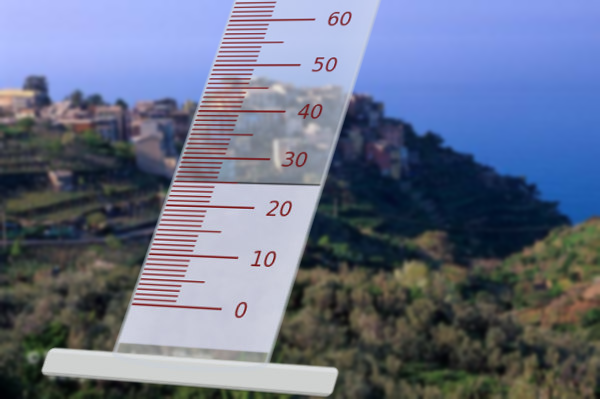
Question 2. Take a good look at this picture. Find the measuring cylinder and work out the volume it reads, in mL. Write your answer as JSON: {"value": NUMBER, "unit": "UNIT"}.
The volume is {"value": 25, "unit": "mL"}
